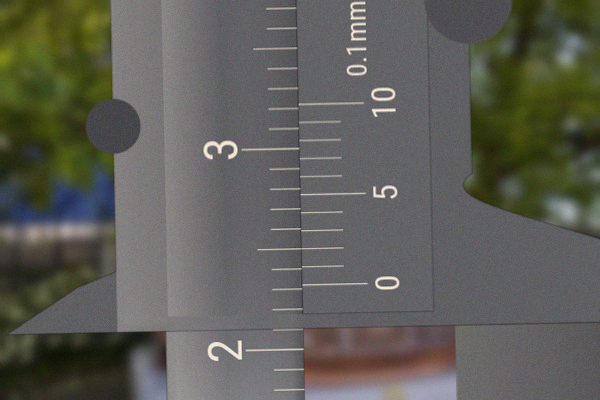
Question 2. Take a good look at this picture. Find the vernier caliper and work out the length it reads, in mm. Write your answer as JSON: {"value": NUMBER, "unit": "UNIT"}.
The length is {"value": 23.2, "unit": "mm"}
